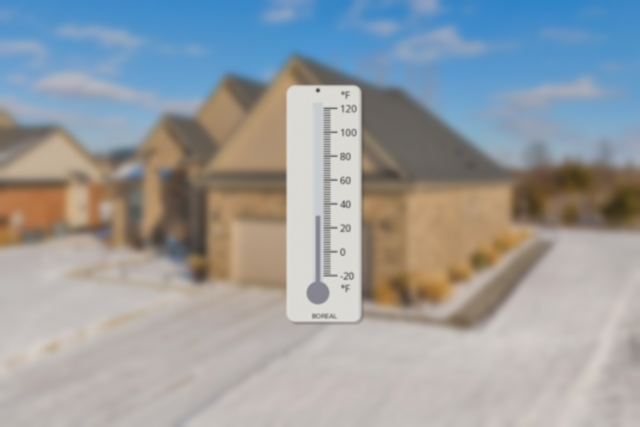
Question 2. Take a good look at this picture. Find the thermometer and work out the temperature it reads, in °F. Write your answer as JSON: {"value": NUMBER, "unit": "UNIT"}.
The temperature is {"value": 30, "unit": "°F"}
